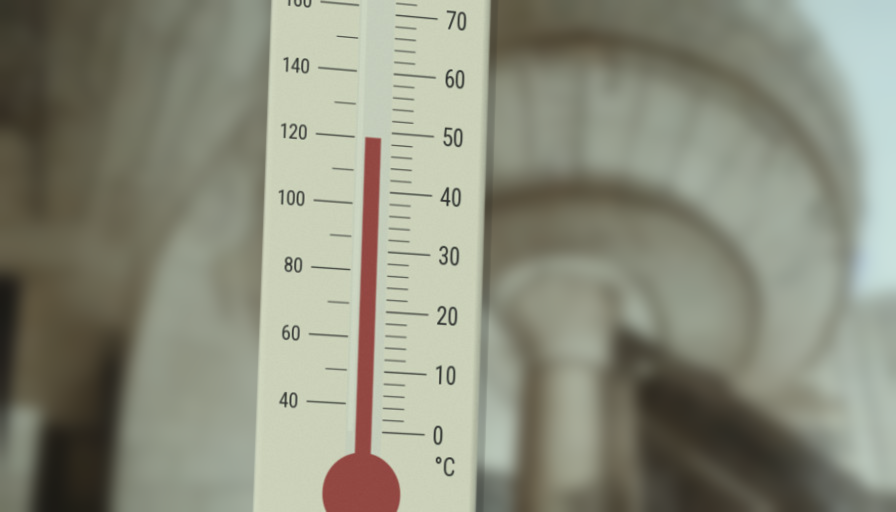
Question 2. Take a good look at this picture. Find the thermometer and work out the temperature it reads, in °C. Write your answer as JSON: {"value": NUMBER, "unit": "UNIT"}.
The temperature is {"value": 49, "unit": "°C"}
